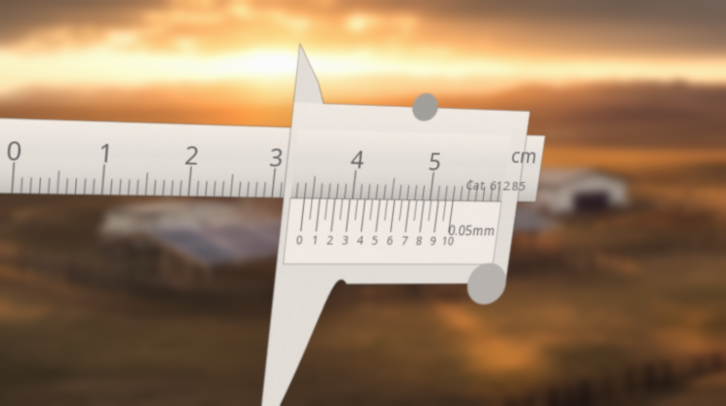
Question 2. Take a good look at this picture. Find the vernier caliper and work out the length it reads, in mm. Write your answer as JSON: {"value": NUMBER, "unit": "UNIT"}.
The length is {"value": 34.0, "unit": "mm"}
